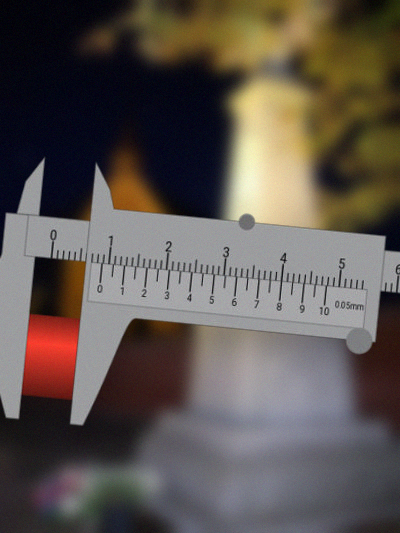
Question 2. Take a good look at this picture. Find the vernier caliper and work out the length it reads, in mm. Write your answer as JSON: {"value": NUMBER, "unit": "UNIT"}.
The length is {"value": 8.8, "unit": "mm"}
